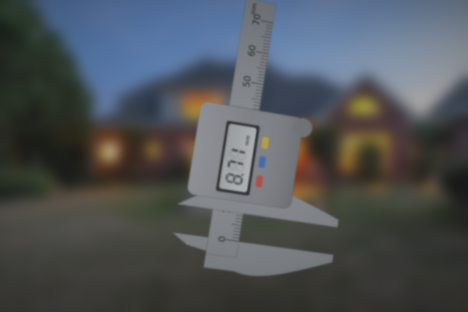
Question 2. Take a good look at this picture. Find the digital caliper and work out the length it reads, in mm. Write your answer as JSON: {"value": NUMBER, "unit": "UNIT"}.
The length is {"value": 8.71, "unit": "mm"}
